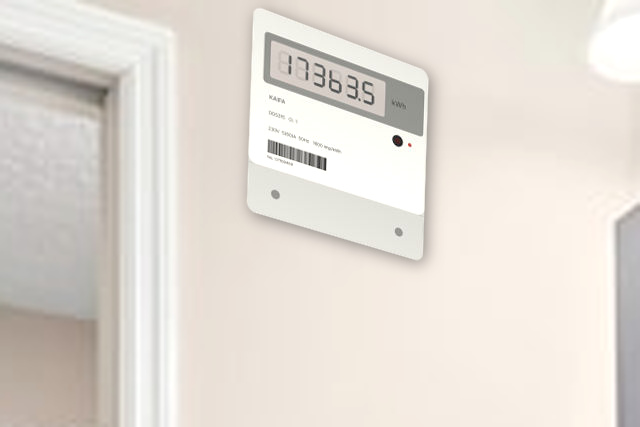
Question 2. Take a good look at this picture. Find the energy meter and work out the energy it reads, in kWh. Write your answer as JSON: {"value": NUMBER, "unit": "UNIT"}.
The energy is {"value": 17363.5, "unit": "kWh"}
